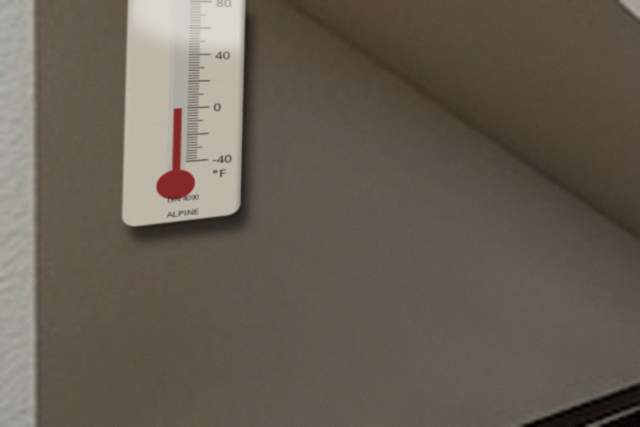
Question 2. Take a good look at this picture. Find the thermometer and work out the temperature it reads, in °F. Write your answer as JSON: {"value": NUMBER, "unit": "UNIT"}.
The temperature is {"value": 0, "unit": "°F"}
